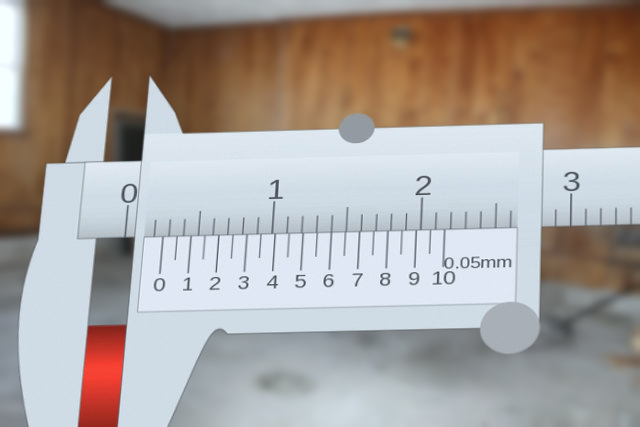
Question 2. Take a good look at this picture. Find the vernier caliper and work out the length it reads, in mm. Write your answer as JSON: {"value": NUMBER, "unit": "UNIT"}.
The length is {"value": 2.6, "unit": "mm"}
